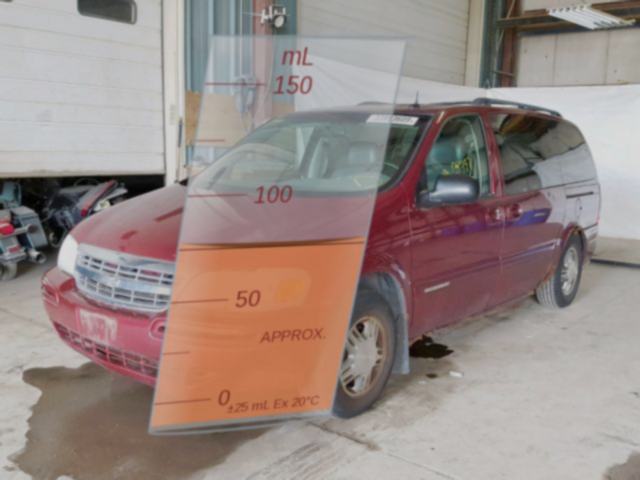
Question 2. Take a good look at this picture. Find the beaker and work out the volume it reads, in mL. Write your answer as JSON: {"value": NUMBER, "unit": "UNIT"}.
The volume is {"value": 75, "unit": "mL"}
